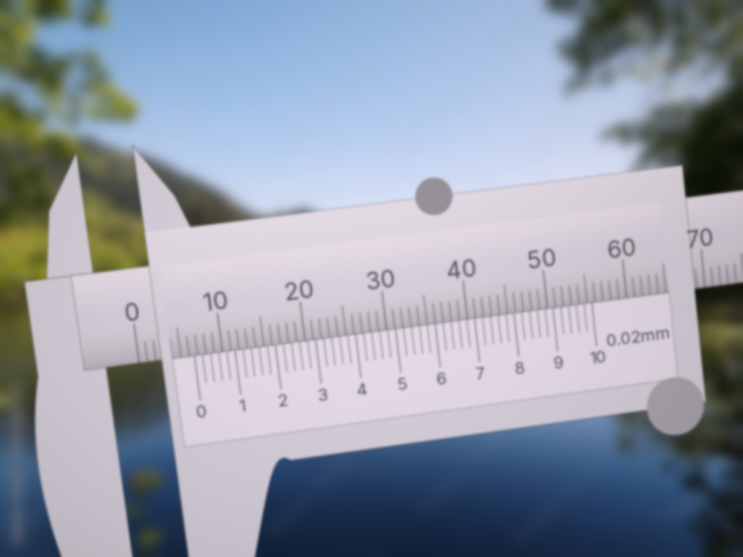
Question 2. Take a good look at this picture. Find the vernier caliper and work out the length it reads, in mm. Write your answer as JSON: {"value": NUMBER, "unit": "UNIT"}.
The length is {"value": 6.6, "unit": "mm"}
